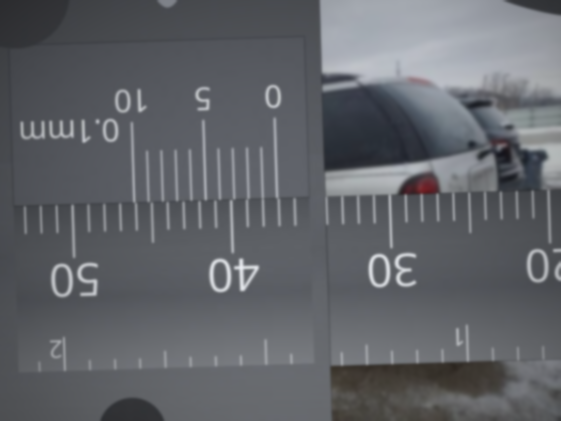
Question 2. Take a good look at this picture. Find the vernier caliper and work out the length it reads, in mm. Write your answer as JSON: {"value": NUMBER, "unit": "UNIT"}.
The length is {"value": 37.1, "unit": "mm"}
